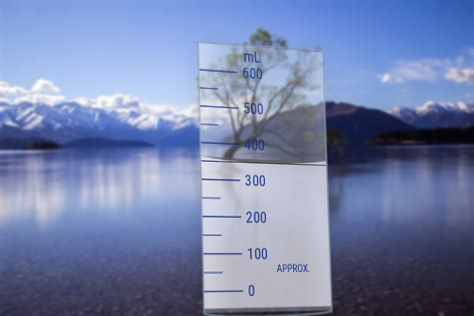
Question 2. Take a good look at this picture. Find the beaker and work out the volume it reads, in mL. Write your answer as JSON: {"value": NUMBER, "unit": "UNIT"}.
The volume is {"value": 350, "unit": "mL"}
